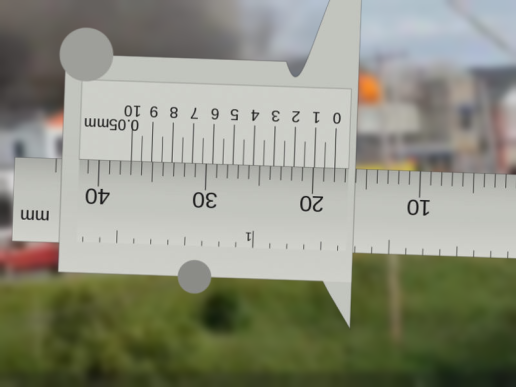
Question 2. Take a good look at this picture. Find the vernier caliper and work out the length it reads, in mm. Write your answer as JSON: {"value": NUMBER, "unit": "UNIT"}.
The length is {"value": 18.0, "unit": "mm"}
